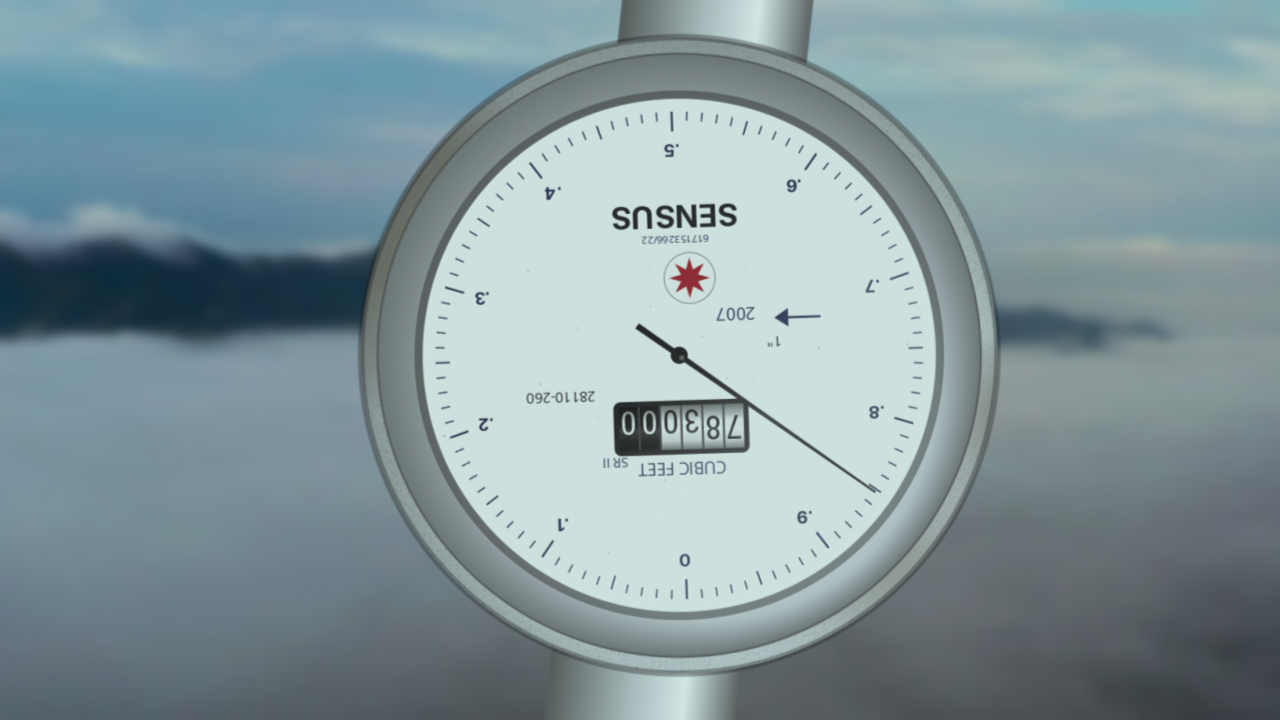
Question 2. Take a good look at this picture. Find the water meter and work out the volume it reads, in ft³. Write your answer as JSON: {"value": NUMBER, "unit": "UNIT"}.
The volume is {"value": 782999.85, "unit": "ft³"}
